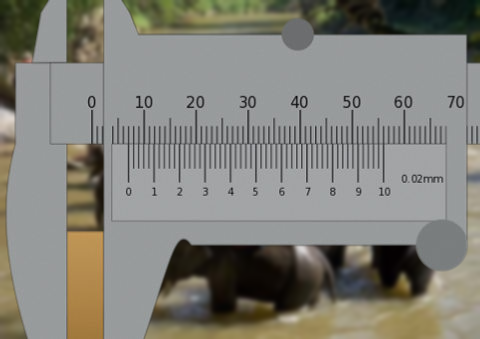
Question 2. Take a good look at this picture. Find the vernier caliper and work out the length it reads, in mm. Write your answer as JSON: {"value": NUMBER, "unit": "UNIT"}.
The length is {"value": 7.0, "unit": "mm"}
